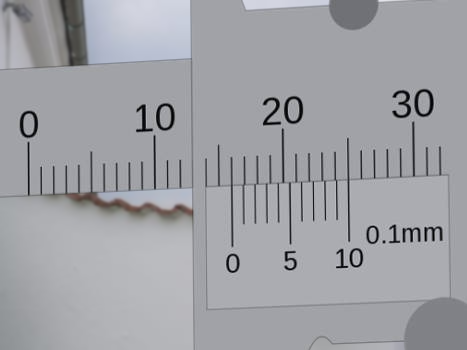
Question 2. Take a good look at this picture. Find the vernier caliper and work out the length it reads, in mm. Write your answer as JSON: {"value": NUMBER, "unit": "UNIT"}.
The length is {"value": 16.0, "unit": "mm"}
